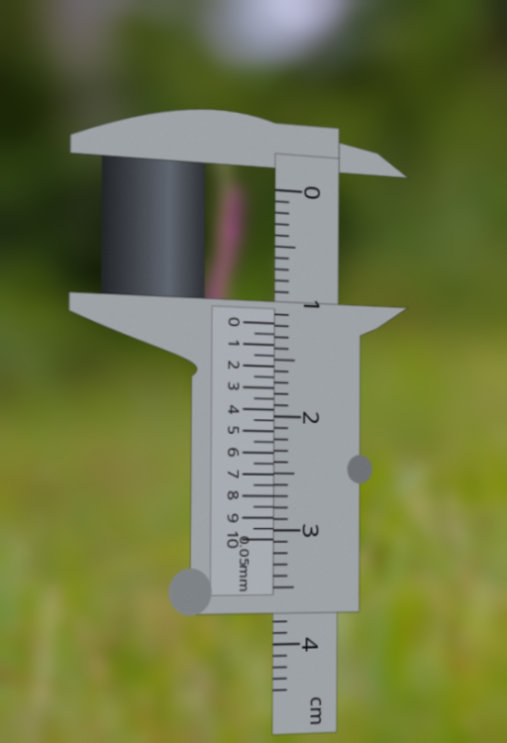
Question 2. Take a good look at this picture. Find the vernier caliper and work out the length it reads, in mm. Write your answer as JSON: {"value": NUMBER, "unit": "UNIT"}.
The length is {"value": 11.8, "unit": "mm"}
